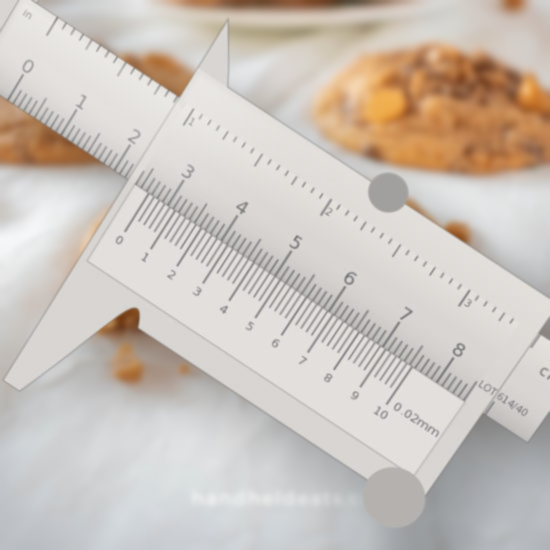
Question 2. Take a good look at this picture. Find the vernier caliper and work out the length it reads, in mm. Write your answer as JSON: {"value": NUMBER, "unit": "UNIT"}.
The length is {"value": 26.5, "unit": "mm"}
